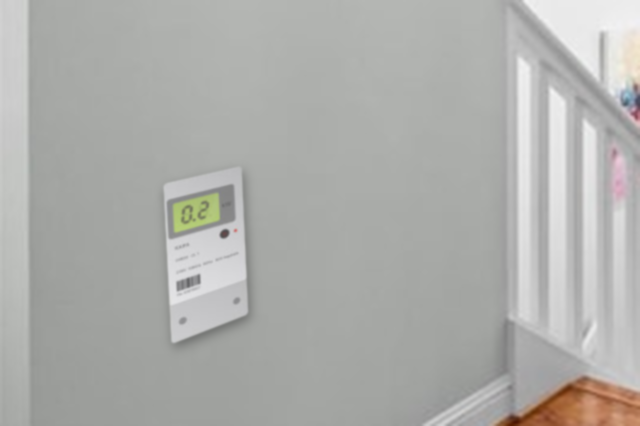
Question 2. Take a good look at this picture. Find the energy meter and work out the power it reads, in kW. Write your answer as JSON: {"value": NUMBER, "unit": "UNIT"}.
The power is {"value": 0.2, "unit": "kW"}
